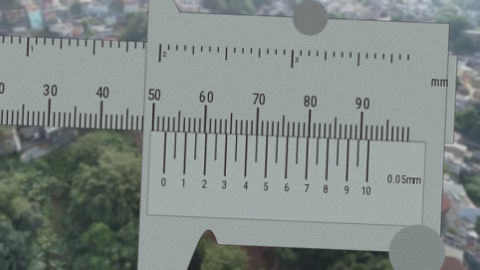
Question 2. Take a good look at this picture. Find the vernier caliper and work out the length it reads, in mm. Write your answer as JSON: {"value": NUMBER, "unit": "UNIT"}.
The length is {"value": 52.5, "unit": "mm"}
